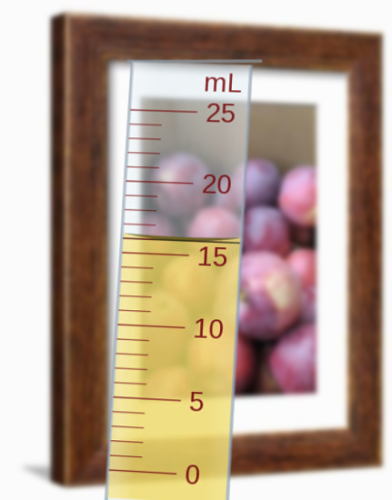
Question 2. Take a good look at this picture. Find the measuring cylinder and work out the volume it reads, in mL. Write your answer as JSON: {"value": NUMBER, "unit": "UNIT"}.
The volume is {"value": 16, "unit": "mL"}
